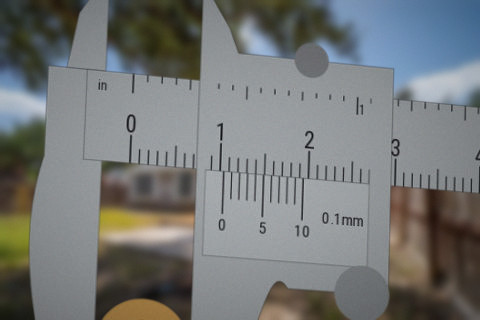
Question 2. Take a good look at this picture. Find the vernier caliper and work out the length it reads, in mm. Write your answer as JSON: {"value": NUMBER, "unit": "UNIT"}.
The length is {"value": 10.4, "unit": "mm"}
